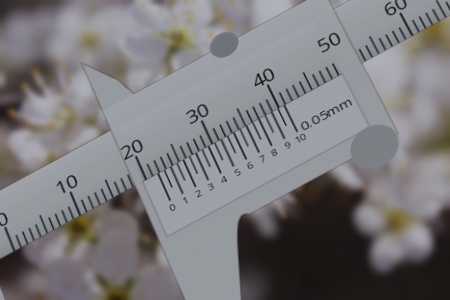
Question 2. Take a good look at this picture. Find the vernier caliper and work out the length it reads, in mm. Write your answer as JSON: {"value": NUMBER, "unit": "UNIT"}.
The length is {"value": 21.8, "unit": "mm"}
